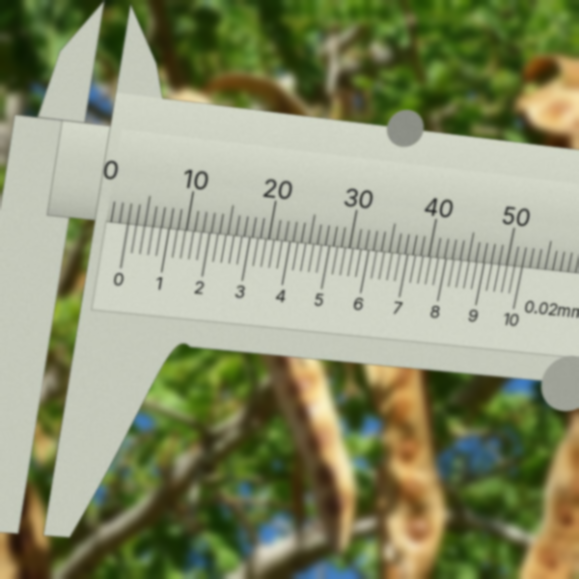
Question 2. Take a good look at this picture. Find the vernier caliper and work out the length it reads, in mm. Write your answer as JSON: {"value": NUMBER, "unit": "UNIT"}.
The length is {"value": 3.0, "unit": "mm"}
